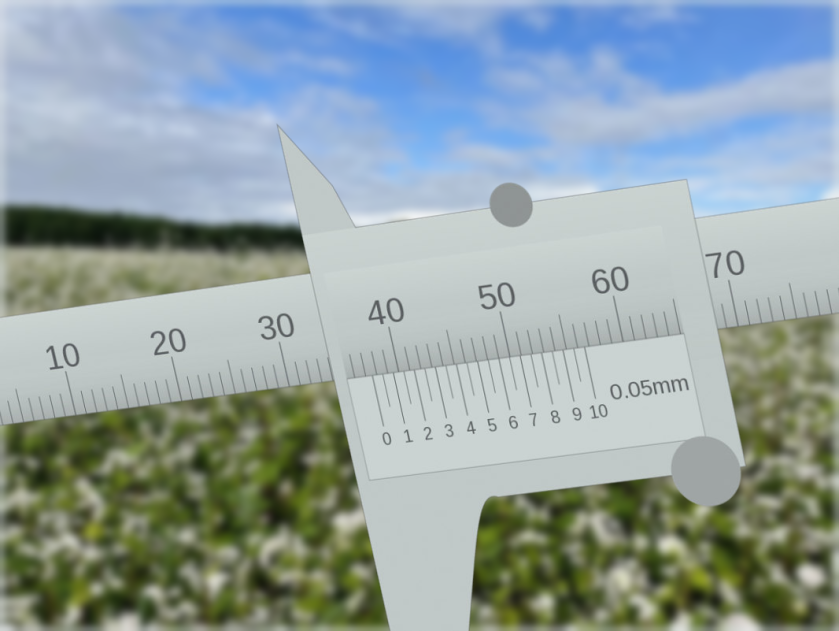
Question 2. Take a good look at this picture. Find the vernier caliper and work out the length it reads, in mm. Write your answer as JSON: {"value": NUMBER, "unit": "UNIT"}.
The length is {"value": 37.6, "unit": "mm"}
